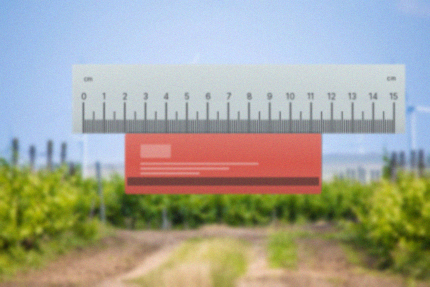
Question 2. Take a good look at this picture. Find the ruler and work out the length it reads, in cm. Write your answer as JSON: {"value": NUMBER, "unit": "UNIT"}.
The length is {"value": 9.5, "unit": "cm"}
